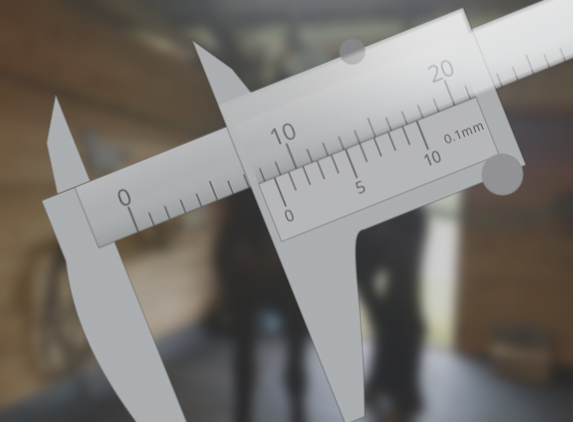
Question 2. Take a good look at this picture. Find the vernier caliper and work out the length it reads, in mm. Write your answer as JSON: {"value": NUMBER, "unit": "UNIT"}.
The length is {"value": 8.6, "unit": "mm"}
